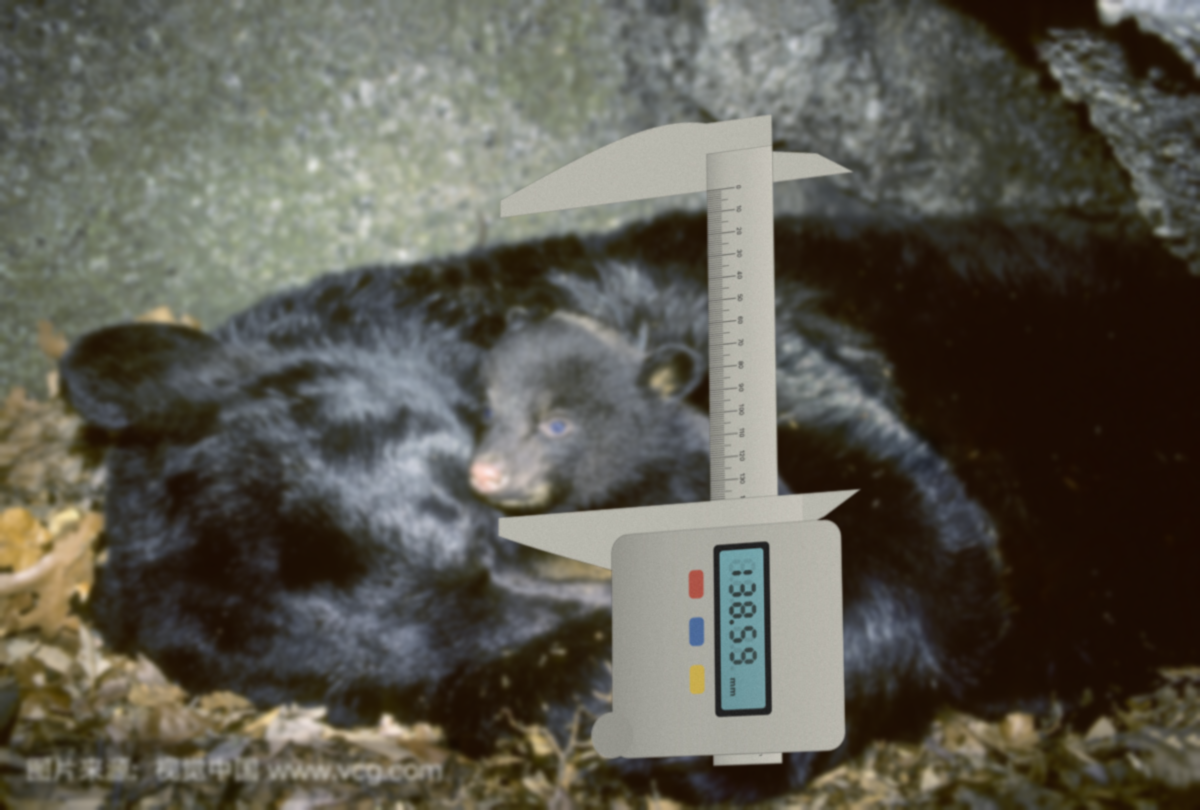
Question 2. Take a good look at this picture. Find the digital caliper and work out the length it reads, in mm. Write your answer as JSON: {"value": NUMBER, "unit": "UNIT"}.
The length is {"value": 138.59, "unit": "mm"}
